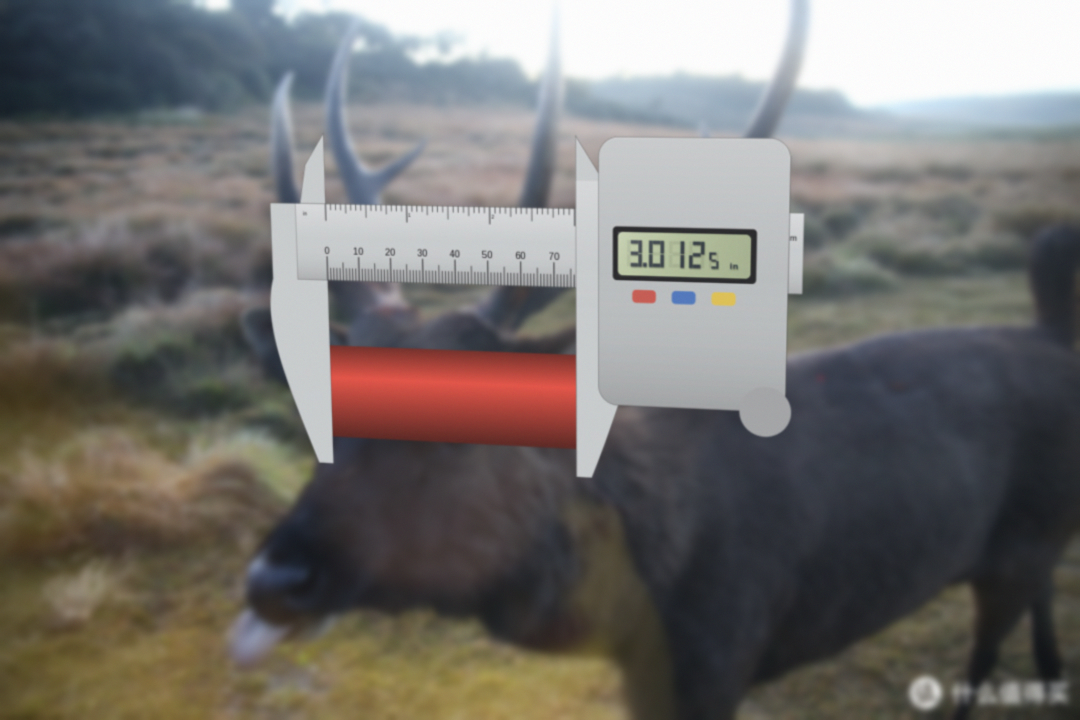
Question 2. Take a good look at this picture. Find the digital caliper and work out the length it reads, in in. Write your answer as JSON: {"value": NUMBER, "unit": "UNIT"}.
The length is {"value": 3.0125, "unit": "in"}
